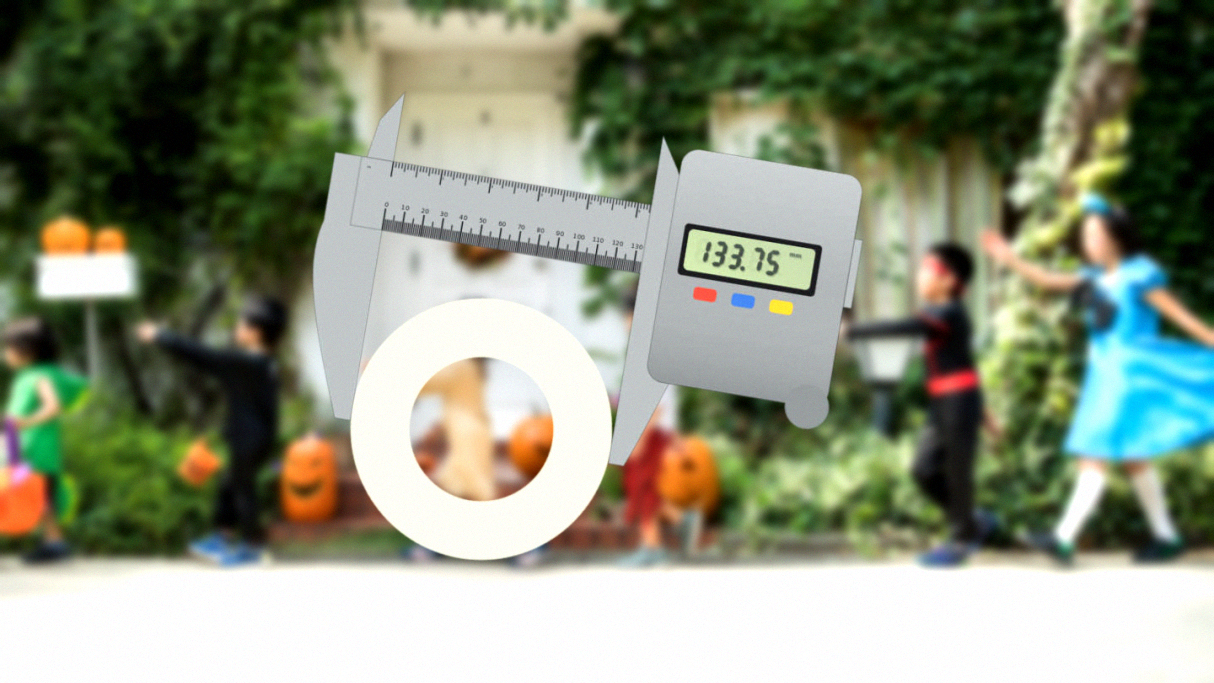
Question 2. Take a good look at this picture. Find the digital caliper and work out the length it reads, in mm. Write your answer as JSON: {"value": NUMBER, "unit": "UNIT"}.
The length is {"value": 133.75, "unit": "mm"}
